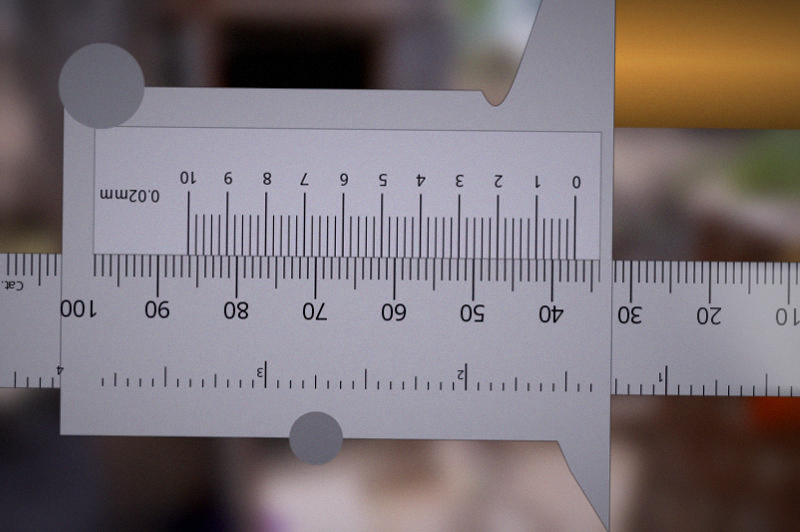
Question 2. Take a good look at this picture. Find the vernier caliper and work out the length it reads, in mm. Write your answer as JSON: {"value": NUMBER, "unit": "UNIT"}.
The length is {"value": 37.2, "unit": "mm"}
